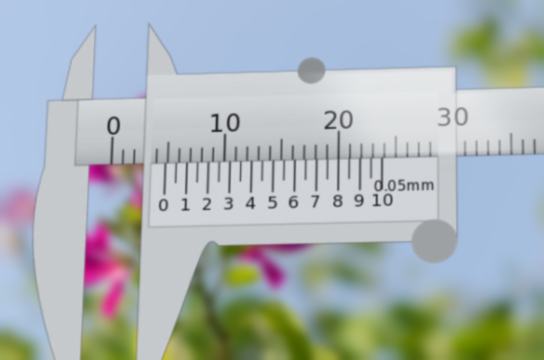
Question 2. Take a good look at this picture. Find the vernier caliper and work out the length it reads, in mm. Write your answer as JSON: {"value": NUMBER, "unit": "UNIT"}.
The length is {"value": 4.8, "unit": "mm"}
